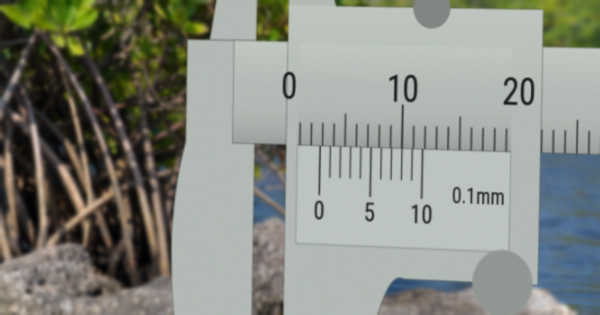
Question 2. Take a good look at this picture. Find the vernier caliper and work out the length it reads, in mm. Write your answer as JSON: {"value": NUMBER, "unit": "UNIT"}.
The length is {"value": 2.8, "unit": "mm"}
